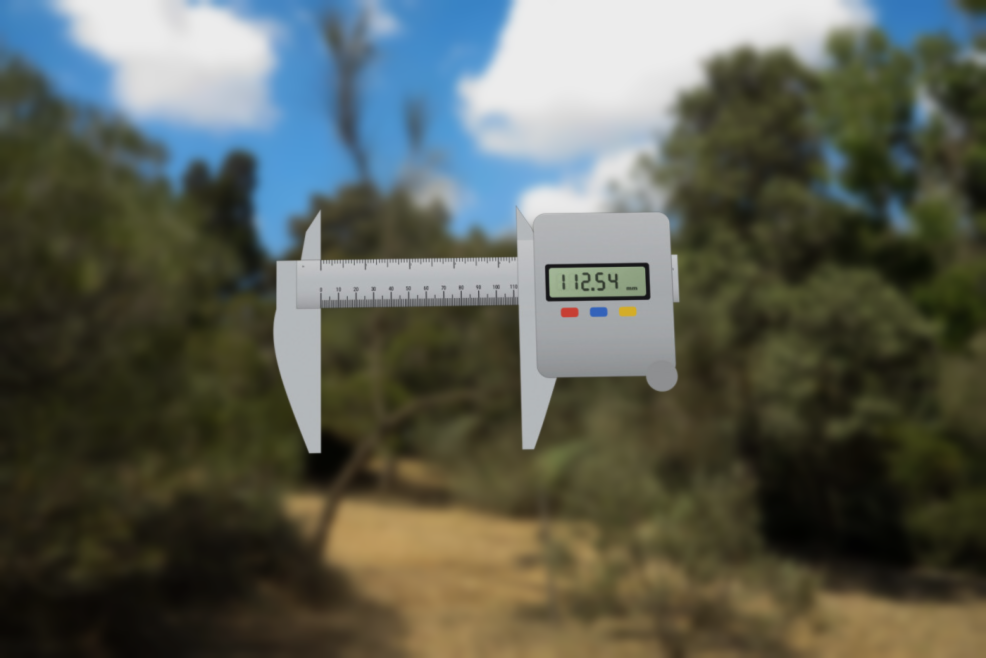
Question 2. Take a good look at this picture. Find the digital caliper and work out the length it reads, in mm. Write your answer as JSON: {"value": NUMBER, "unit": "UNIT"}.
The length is {"value": 112.54, "unit": "mm"}
